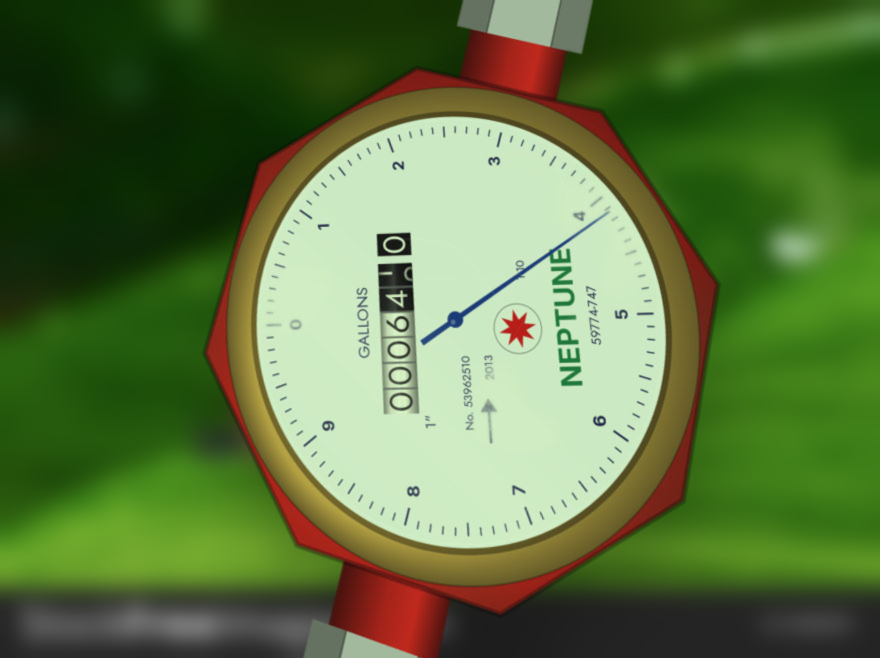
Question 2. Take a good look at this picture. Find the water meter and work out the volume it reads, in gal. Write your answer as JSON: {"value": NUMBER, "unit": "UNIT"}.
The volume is {"value": 6414.1, "unit": "gal"}
